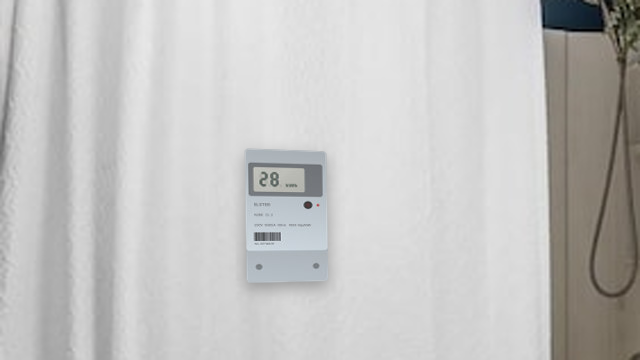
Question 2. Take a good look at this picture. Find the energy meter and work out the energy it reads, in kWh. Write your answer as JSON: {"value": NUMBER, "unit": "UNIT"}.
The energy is {"value": 28, "unit": "kWh"}
